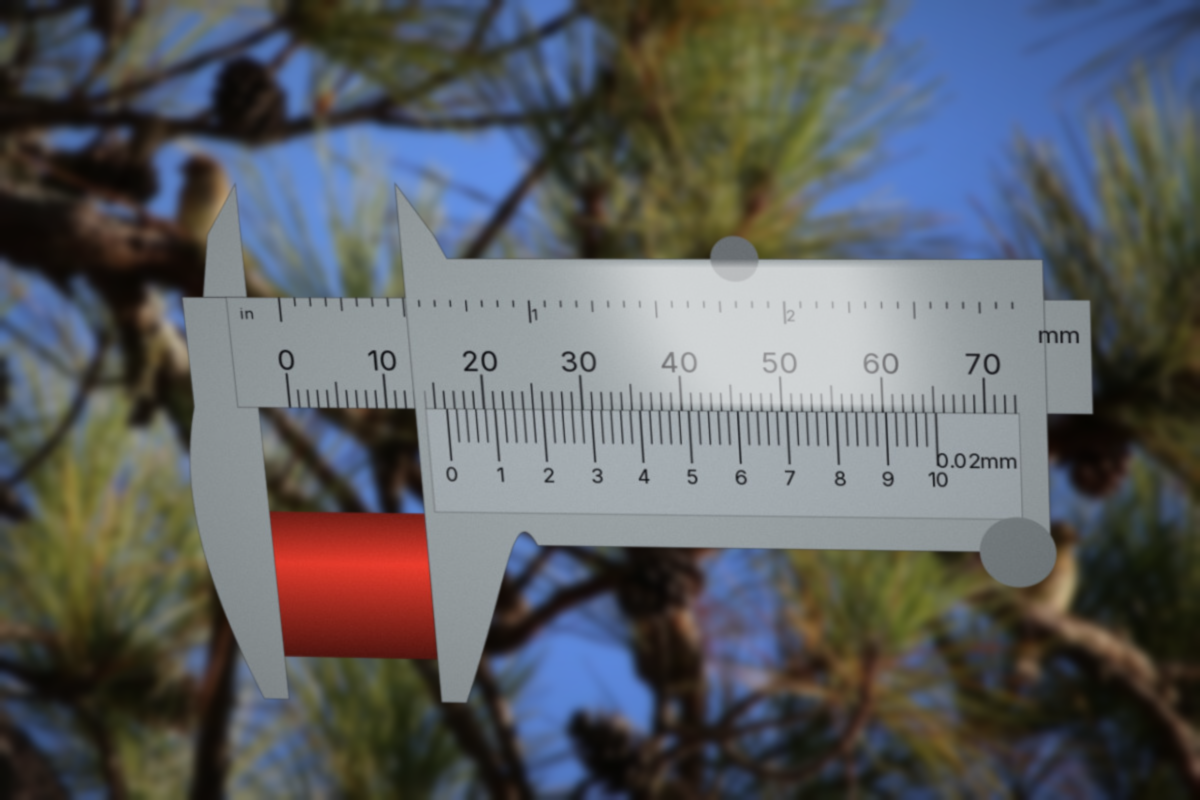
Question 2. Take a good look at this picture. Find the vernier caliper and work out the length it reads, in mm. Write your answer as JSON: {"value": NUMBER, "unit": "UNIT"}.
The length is {"value": 16.2, "unit": "mm"}
